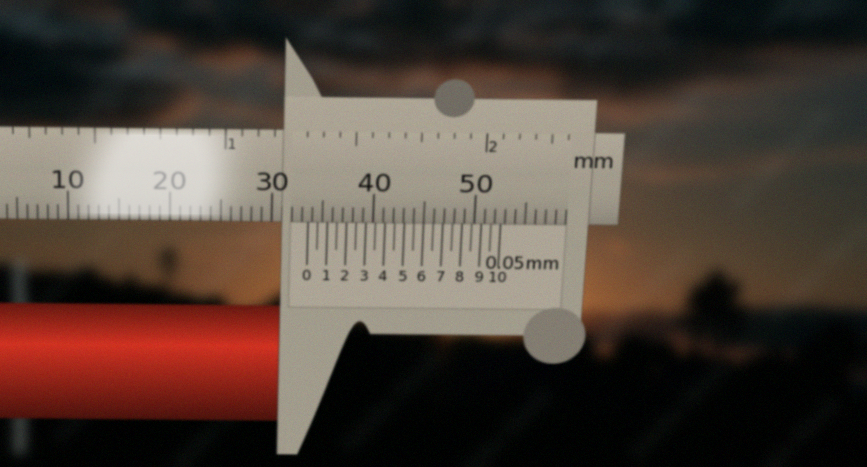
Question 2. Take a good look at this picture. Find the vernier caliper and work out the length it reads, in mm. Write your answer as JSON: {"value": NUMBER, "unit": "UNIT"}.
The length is {"value": 33.6, "unit": "mm"}
